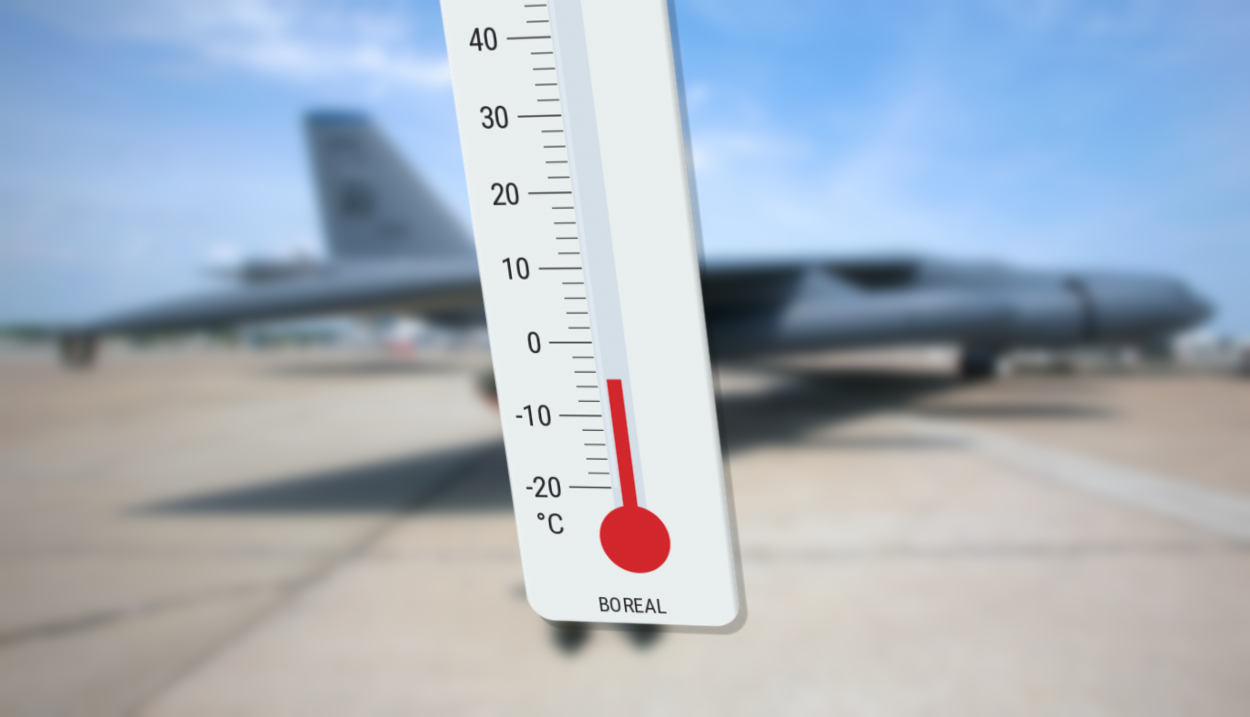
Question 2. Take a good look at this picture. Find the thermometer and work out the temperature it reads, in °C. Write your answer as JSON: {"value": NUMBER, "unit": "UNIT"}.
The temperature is {"value": -5, "unit": "°C"}
